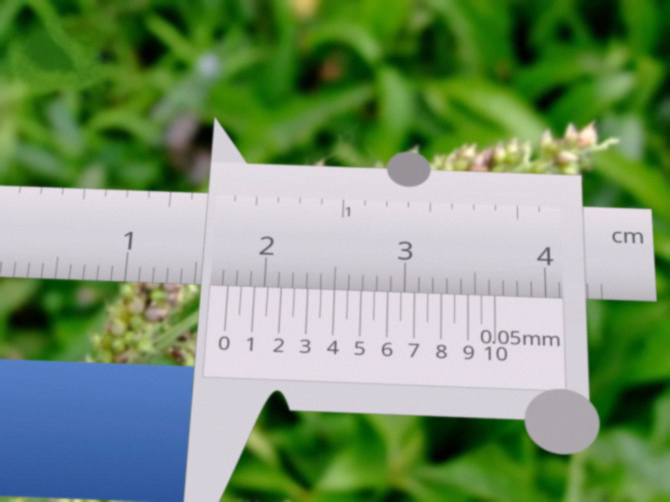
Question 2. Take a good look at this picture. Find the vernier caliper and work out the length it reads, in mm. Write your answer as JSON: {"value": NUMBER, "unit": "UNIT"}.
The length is {"value": 17.4, "unit": "mm"}
